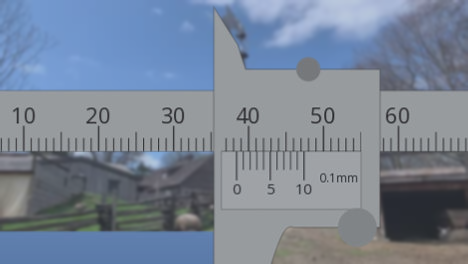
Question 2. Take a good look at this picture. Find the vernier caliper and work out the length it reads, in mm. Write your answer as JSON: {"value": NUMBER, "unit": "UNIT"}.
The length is {"value": 38.4, "unit": "mm"}
